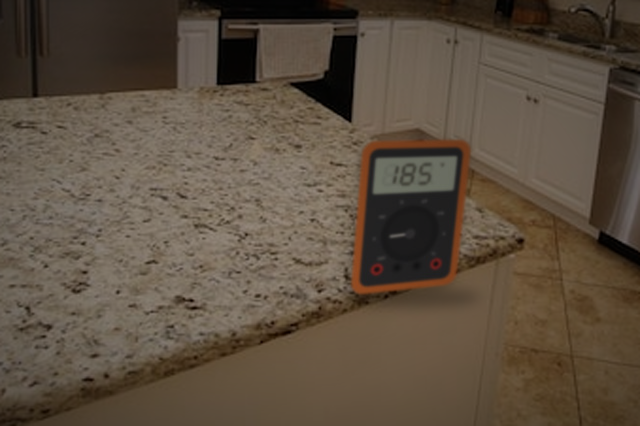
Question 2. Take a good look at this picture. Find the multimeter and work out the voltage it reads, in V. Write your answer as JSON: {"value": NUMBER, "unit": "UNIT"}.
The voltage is {"value": 185, "unit": "V"}
